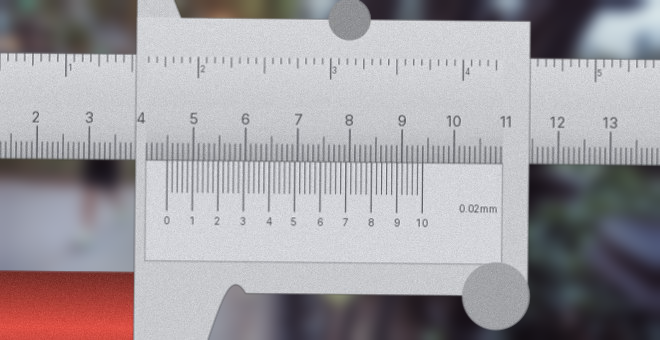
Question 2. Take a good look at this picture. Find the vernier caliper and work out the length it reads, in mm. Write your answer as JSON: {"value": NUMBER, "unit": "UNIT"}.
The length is {"value": 45.0, "unit": "mm"}
